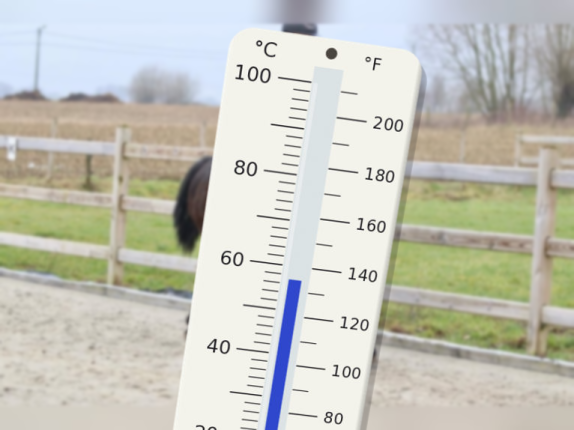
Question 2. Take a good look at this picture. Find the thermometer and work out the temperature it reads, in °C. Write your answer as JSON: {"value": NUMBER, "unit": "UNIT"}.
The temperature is {"value": 57, "unit": "°C"}
